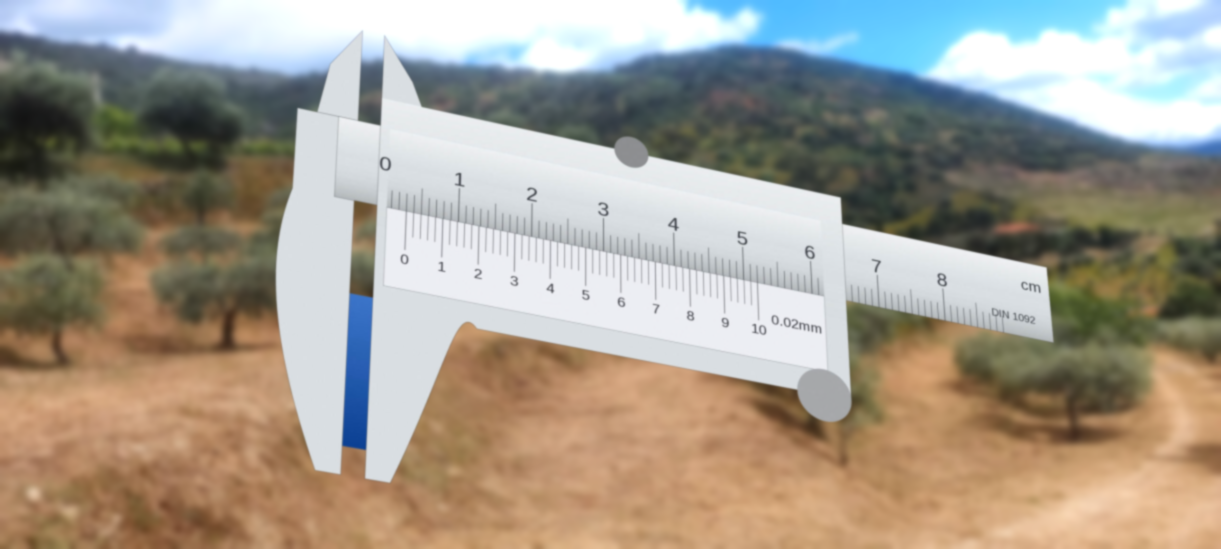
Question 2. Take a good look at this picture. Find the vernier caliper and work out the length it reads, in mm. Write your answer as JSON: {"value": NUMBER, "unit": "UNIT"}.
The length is {"value": 3.0, "unit": "mm"}
